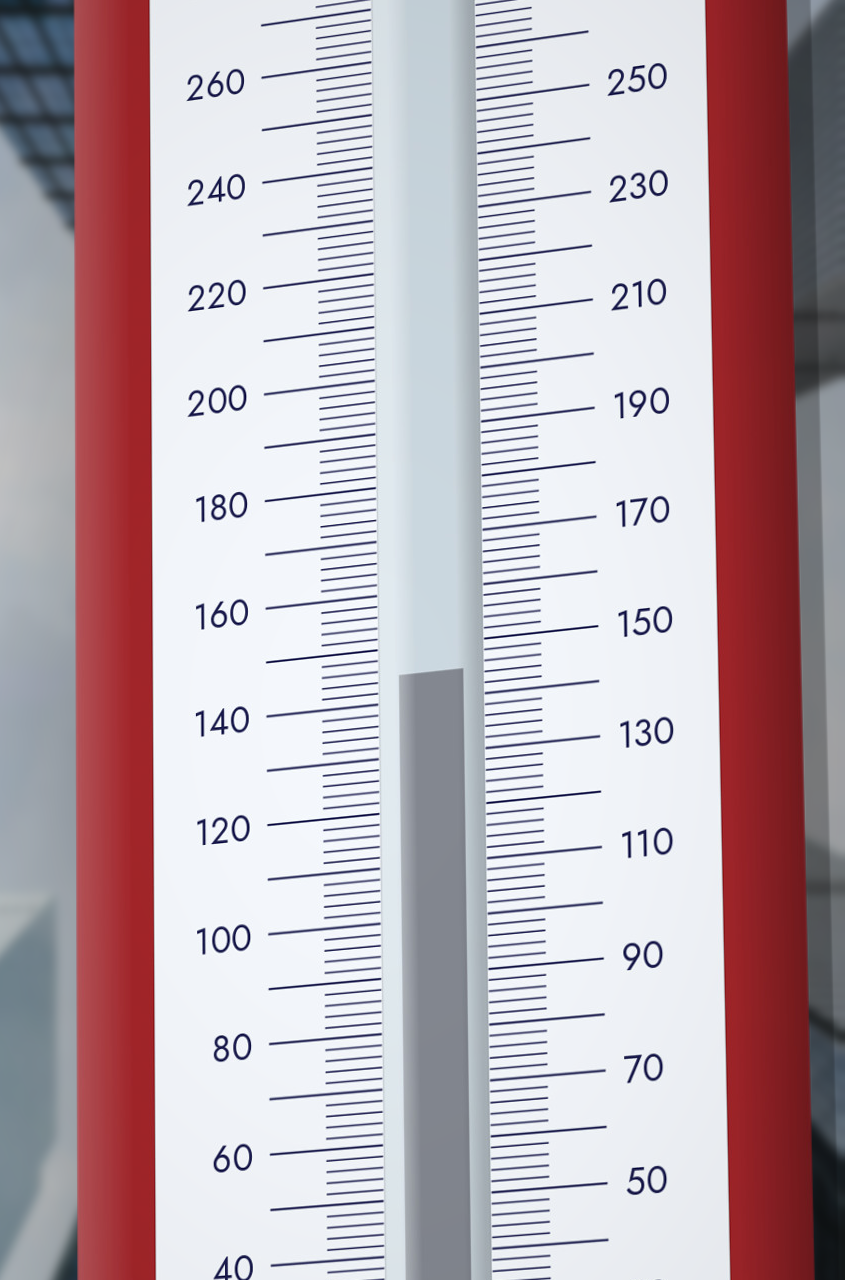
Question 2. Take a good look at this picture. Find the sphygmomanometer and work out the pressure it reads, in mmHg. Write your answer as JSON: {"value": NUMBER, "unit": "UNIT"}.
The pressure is {"value": 145, "unit": "mmHg"}
